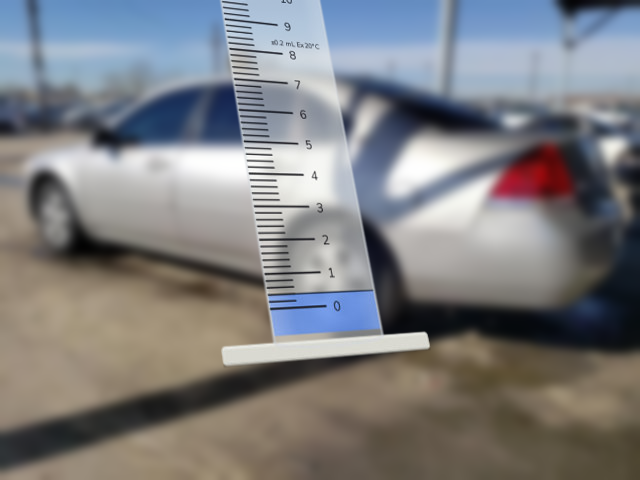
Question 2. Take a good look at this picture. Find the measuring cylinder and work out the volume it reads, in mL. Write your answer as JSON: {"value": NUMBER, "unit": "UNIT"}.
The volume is {"value": 0.4, "unit": "mL"}
